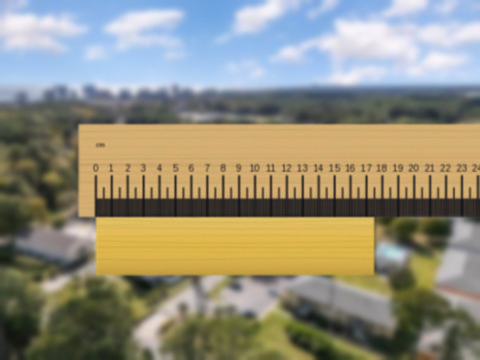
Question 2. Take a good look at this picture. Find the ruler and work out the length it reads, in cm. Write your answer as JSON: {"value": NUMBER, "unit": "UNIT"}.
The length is {"value": 17.5, "unit": "cm"}
